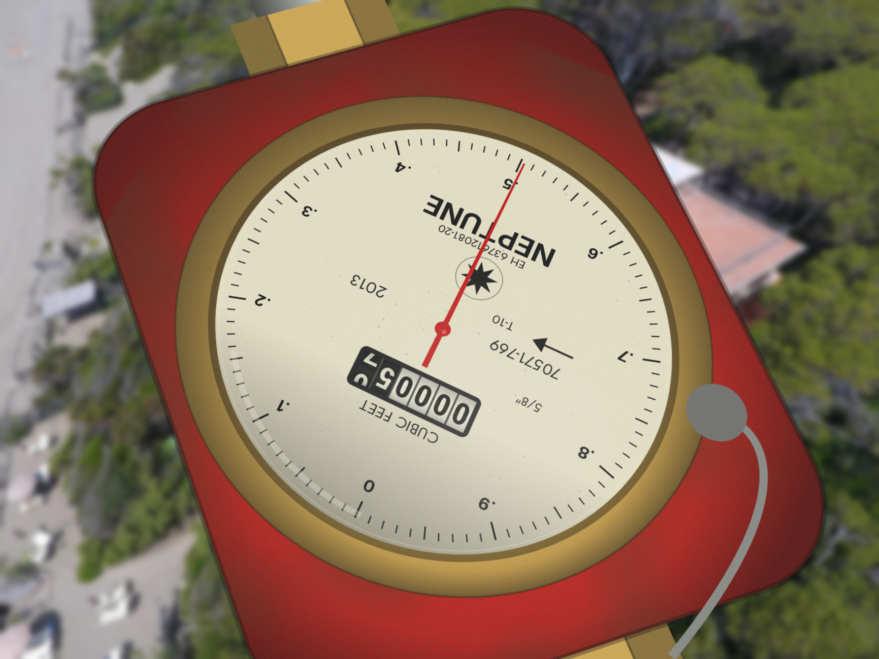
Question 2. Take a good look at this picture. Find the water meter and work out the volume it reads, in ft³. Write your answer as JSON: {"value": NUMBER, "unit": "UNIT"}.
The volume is {"value": 56.50, "unit": "ft³"}
